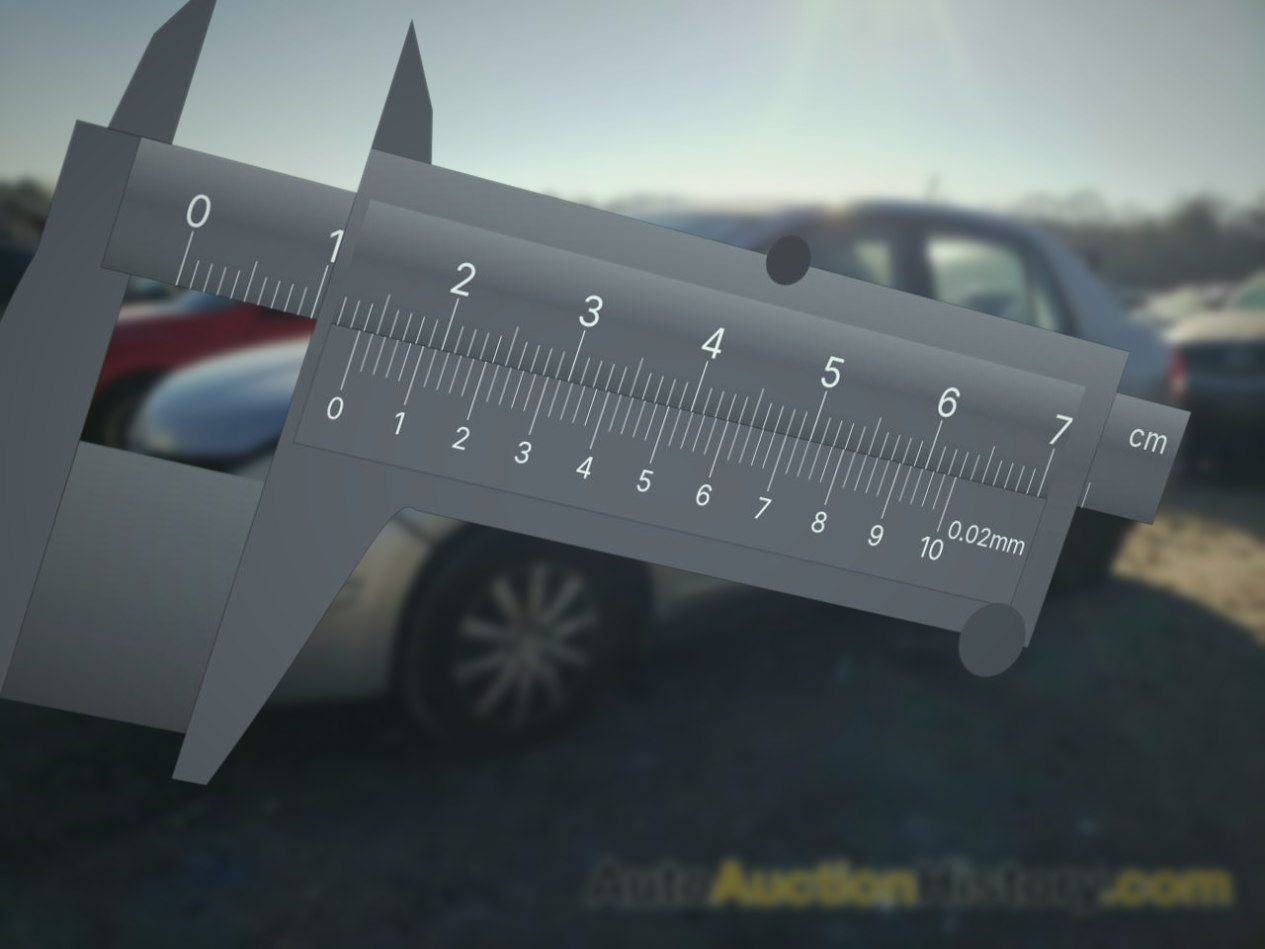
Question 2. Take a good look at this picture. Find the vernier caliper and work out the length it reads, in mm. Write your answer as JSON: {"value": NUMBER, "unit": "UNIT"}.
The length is {"value": 13.7, "unit": "mm"}
